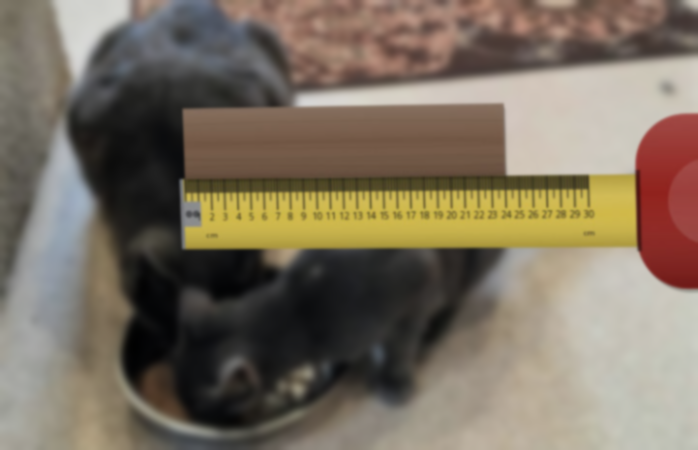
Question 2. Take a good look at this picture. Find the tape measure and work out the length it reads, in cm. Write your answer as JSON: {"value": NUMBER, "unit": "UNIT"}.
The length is {"value": 24, "unit": "cm"}
